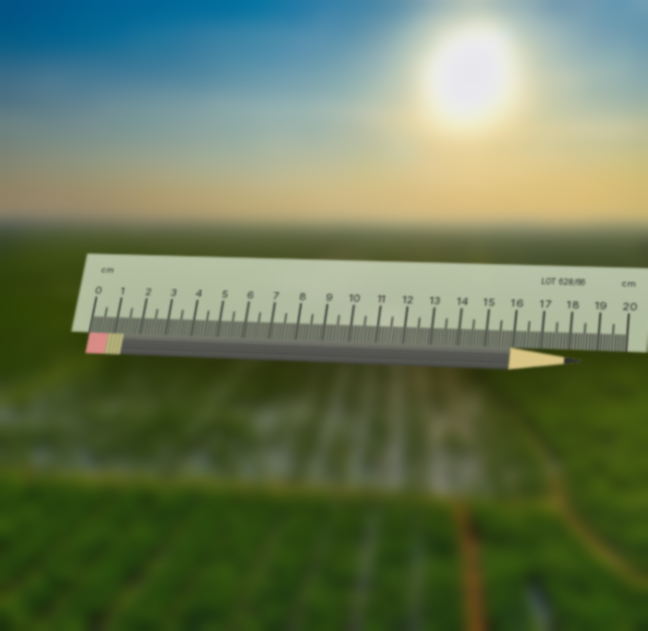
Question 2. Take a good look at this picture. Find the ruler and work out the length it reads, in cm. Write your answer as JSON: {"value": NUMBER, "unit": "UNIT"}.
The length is {"value": 18.5, "unit": "cm"}
